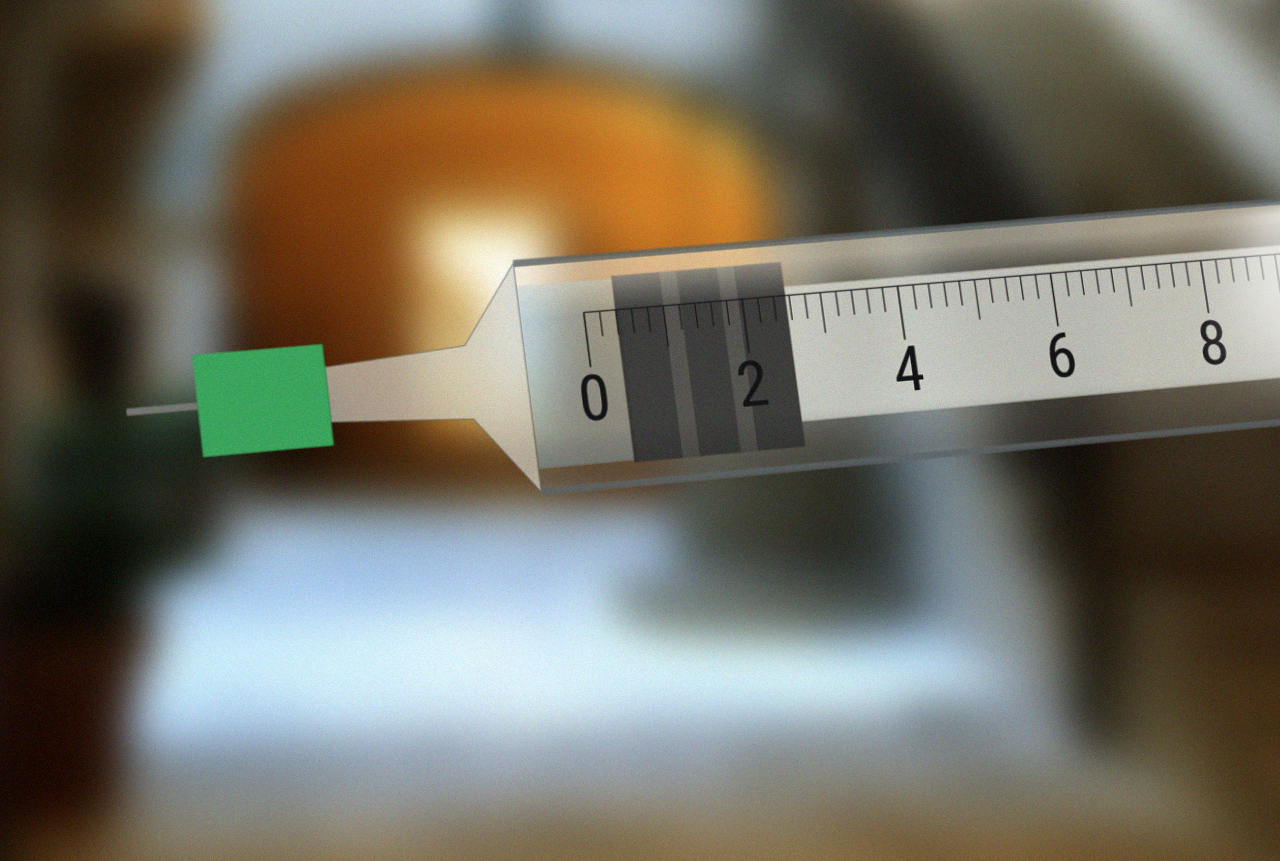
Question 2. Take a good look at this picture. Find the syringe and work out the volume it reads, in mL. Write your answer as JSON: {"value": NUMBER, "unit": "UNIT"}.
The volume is {"value": 0.4, "unit": "mL"}
